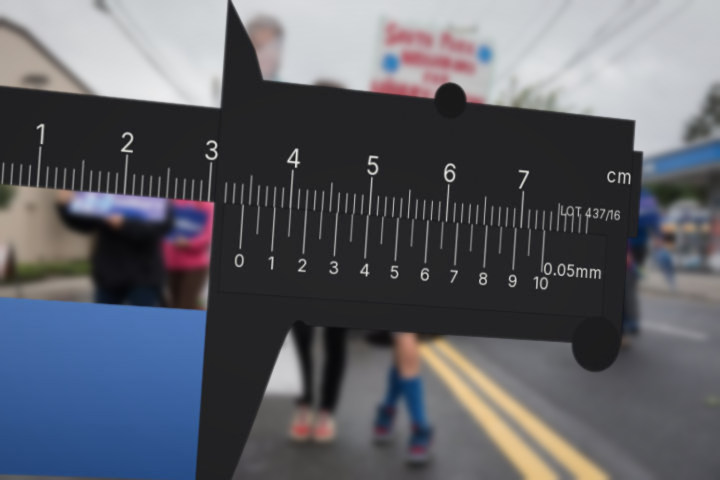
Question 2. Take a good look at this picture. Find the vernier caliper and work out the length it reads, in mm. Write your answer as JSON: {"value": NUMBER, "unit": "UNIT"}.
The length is {"value": 34.2, "unit": "mm"}
